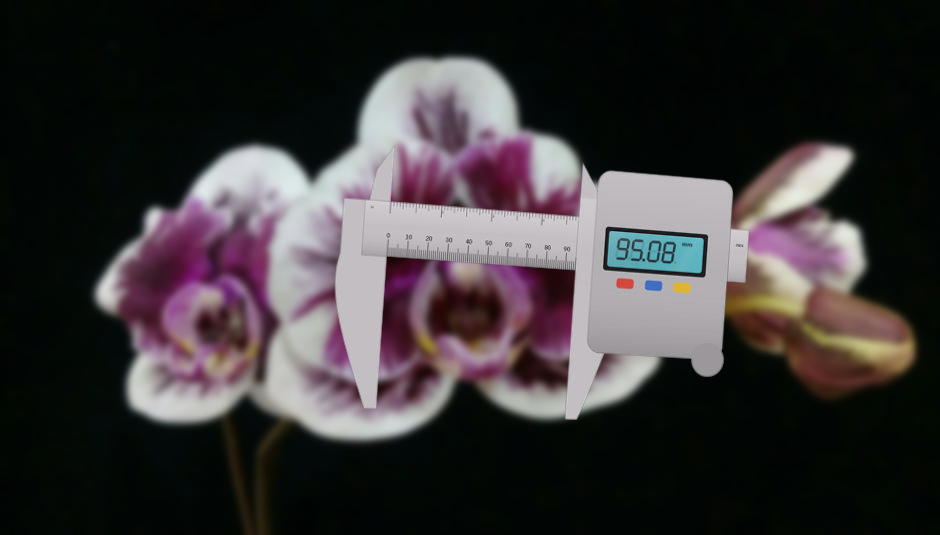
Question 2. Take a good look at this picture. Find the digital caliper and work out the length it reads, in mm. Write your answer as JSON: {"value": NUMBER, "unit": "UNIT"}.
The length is {"value": 95.08, "unit": "mm"}
